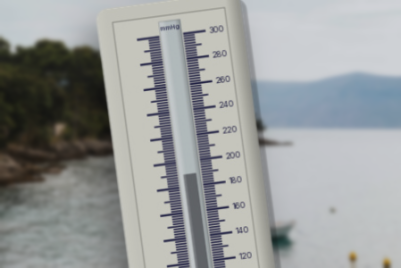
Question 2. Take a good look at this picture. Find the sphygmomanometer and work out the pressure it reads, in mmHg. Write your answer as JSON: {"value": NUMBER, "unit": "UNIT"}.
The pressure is {"value": 190, "unit": "mmHg"}
